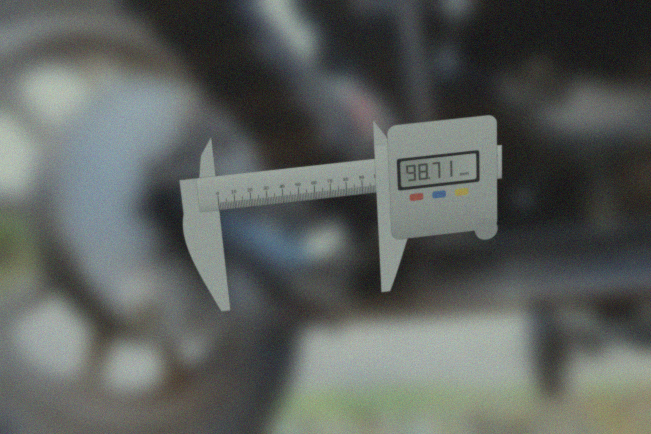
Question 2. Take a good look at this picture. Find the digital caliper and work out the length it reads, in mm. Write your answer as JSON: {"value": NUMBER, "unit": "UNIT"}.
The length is {"value": 98.71, "unit": "mm"}
